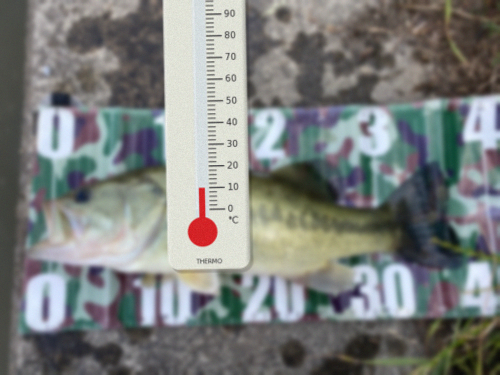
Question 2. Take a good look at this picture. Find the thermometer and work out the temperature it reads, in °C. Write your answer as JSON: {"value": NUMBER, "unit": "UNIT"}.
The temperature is {"value": 10, "unit": "°C"}
